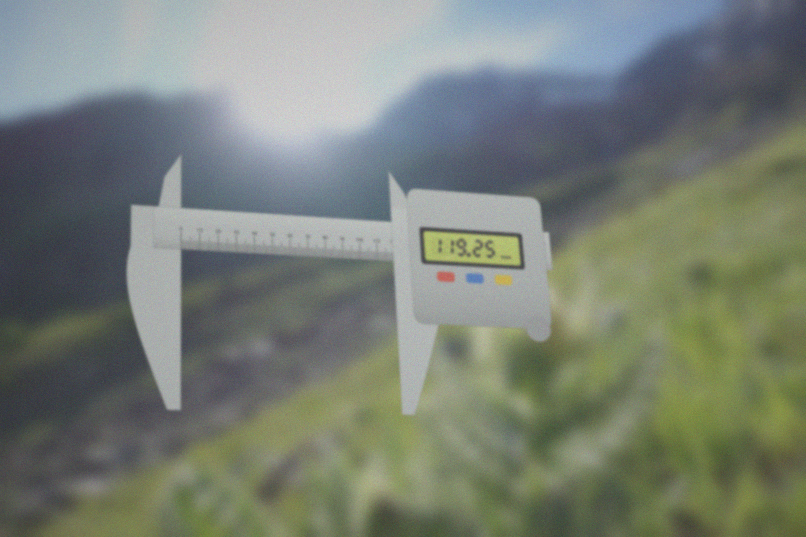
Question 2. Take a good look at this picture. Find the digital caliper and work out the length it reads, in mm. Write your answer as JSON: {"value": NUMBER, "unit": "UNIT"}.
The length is {"value": 119.25, "unit": "mm"}
